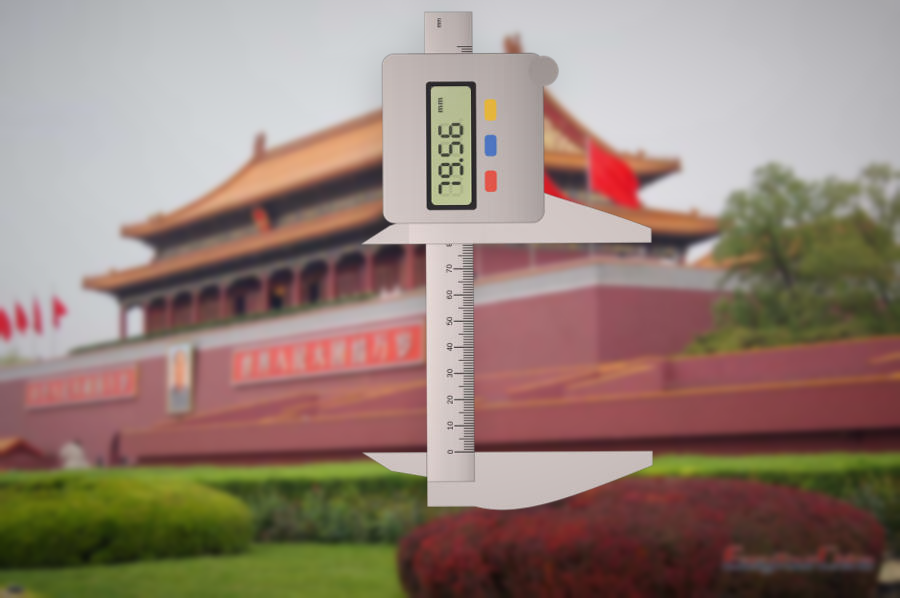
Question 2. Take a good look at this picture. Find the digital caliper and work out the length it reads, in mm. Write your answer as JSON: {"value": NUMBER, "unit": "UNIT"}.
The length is {"value": 79.56, "unit": "mm"}
